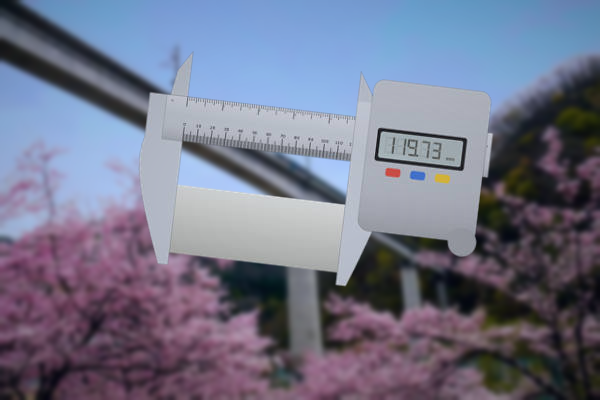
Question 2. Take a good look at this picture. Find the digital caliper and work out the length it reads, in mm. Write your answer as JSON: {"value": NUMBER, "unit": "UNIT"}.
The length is {"value": 119.73, "unit": "mm"}
